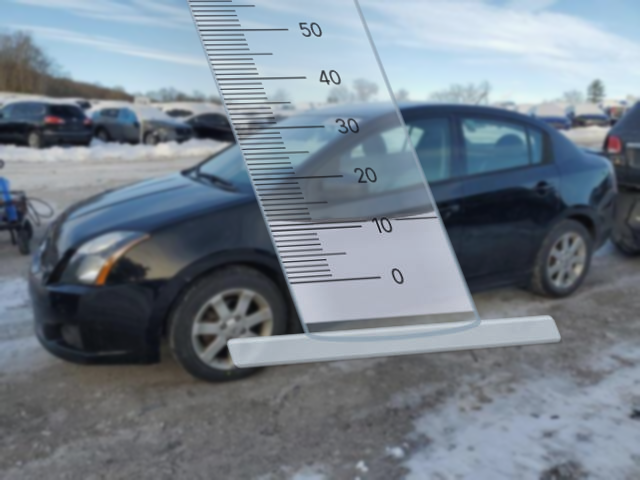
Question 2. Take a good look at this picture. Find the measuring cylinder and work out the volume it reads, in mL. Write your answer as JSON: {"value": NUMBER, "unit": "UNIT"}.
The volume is {"value": 11, "unit": "mL"}
